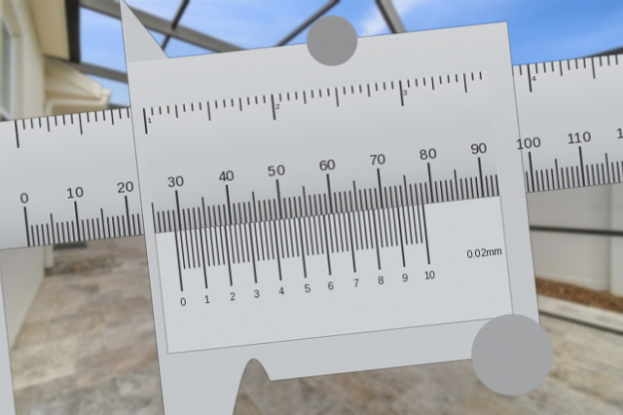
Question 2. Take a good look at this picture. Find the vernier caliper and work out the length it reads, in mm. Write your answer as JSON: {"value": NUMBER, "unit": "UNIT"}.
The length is {"value": 29.0, "unit": "mm"}
